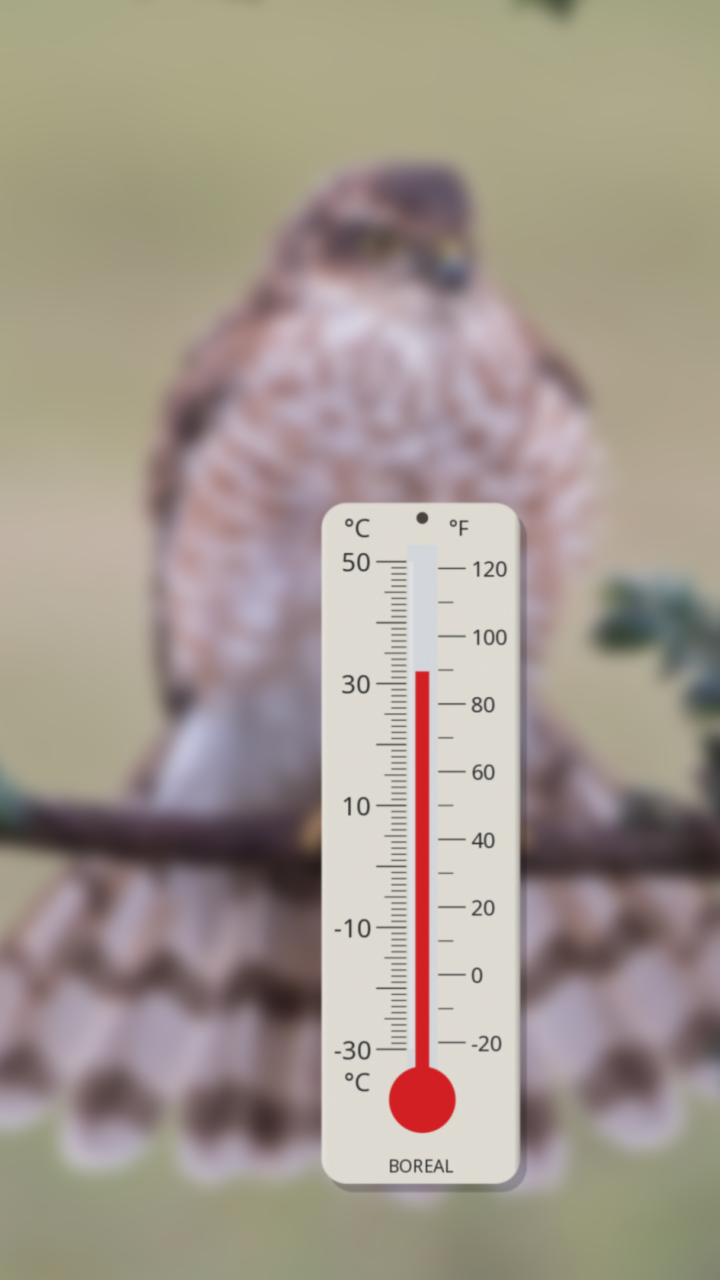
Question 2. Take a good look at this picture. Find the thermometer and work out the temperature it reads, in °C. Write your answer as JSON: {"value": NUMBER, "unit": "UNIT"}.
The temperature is {"value": 32, "unit": "°C"}
